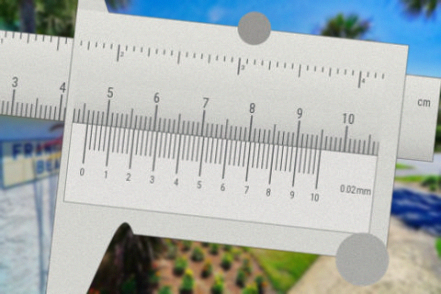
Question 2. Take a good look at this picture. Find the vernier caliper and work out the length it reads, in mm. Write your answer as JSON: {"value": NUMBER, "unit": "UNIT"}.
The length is {"value": 46.0, "unit": "mm"}
